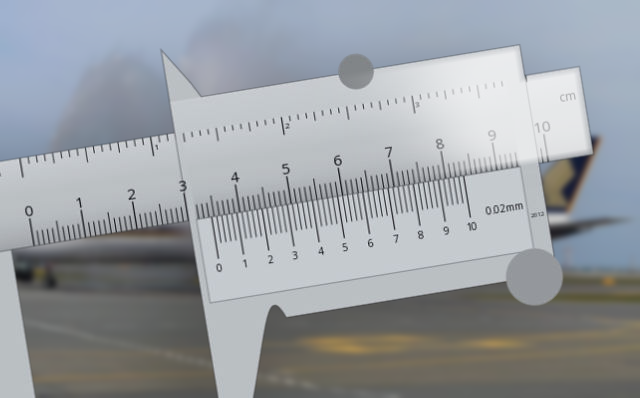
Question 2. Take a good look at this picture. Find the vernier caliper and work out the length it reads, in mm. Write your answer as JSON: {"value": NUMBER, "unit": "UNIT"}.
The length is {"value": 34.5, "unit": "mm"}
